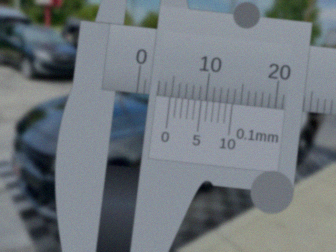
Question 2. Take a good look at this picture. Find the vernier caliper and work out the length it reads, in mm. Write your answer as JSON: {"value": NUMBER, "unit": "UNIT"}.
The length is {"value": 4.8, "unit": "mm"}
